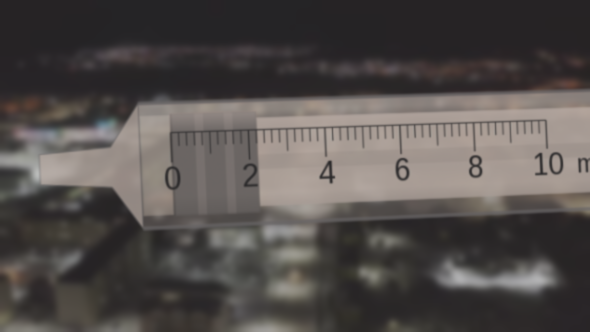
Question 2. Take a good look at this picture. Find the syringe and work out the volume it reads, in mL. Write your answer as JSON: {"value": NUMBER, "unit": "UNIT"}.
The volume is {"value": 0, "unit": "mL"}
